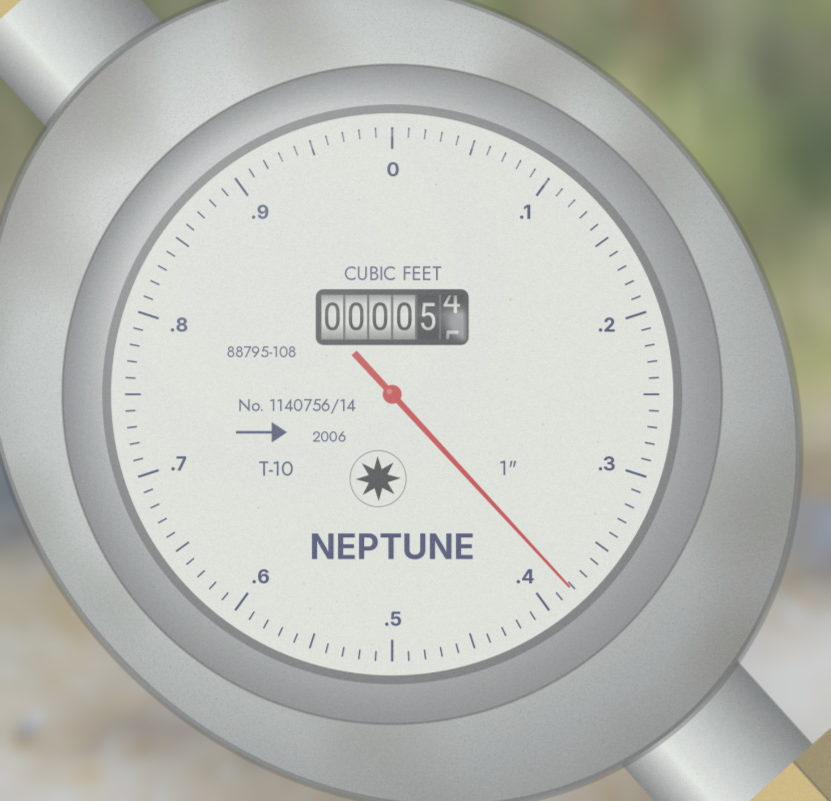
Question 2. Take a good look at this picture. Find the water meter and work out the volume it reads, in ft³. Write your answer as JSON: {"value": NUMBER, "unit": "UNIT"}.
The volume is {"value": 54.38, "unit": "ft³"}
